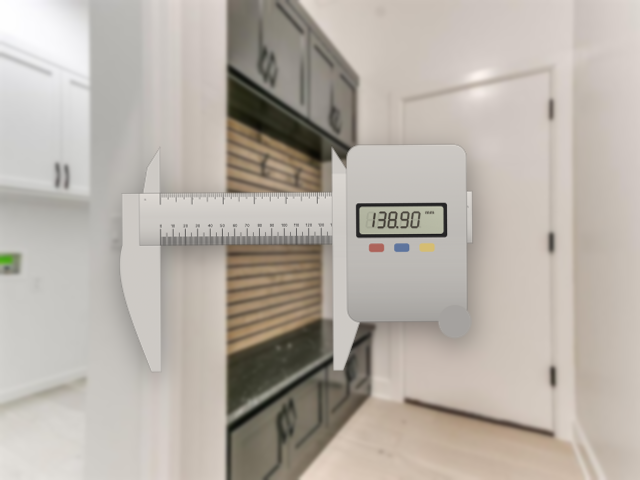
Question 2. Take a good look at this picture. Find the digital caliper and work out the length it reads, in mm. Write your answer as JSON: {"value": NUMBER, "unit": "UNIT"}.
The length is {"value": 138.90, "unit": "mm"}
